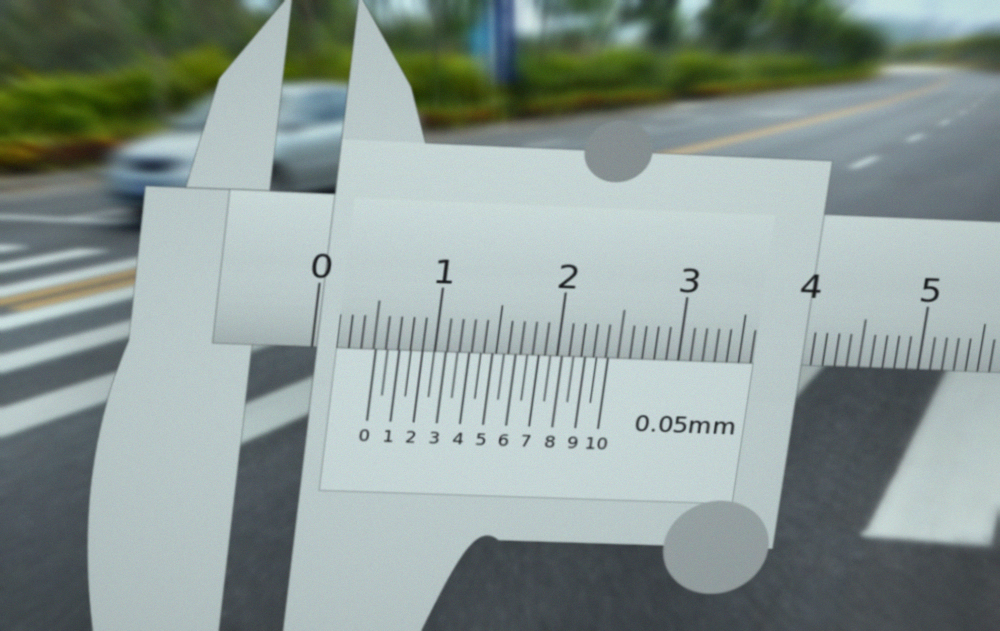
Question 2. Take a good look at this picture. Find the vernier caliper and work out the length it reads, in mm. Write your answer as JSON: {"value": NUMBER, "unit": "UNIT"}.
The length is {"value": 5.2, "unit": "mm"}
